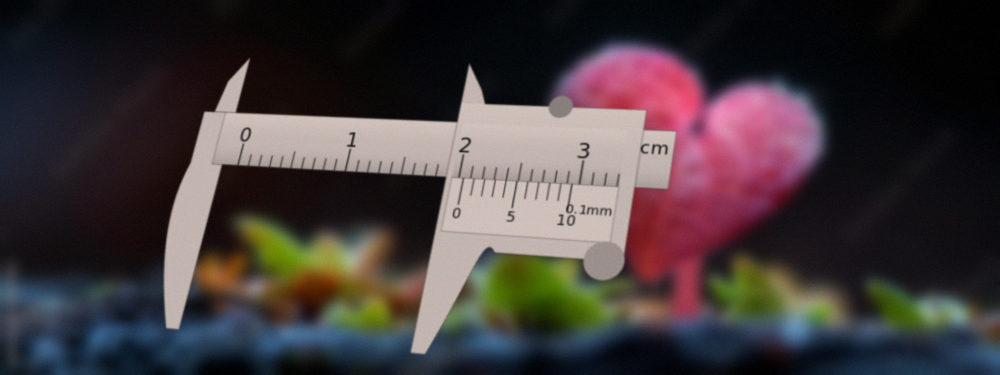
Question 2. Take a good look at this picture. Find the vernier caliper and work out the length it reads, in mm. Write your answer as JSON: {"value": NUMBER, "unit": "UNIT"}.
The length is {"value": 20.4, "unit": "mm"}
